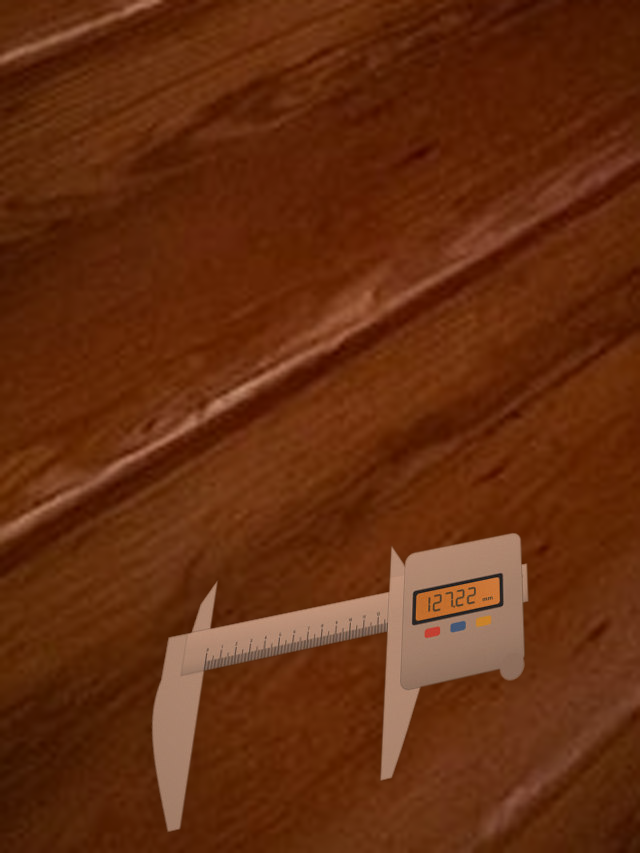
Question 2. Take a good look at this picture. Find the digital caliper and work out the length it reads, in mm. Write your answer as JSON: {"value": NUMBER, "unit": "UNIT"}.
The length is {"value": 127.22, "unit": "mm"}
